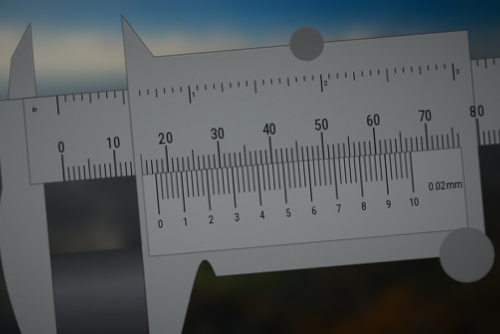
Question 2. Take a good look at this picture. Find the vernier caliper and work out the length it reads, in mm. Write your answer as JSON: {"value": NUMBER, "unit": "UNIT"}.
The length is {"value": 17.6, "unit": "mm"}
